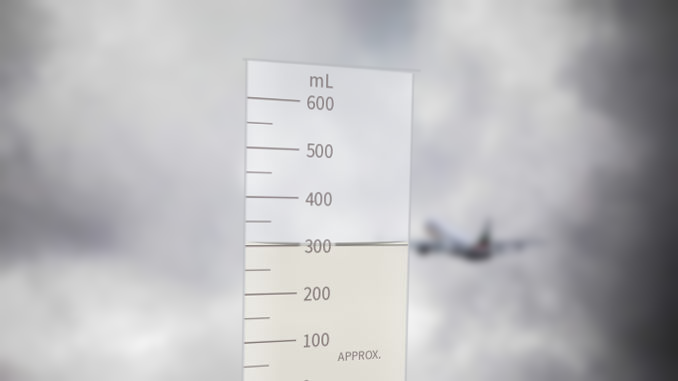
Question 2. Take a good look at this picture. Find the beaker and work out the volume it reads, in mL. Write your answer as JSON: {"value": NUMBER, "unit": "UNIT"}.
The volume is {"value": 300, "unit": "mL"}
